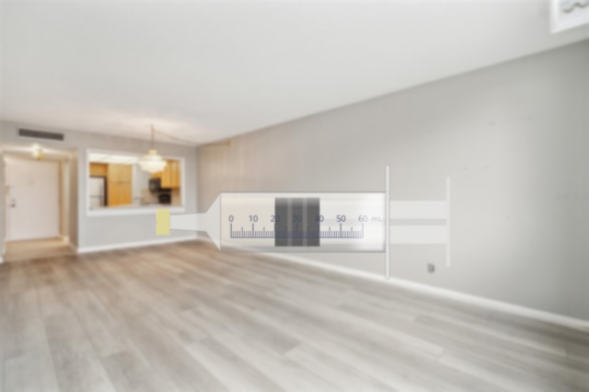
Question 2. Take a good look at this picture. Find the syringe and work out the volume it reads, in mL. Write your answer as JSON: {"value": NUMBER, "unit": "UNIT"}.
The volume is {"value": 20, "unit": "mL"}
